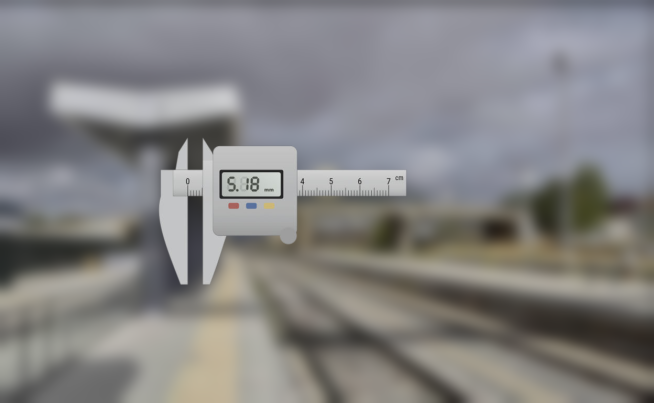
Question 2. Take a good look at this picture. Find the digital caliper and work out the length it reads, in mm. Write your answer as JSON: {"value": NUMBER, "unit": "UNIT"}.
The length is {"value": 5.18, "unit": "mm"}
